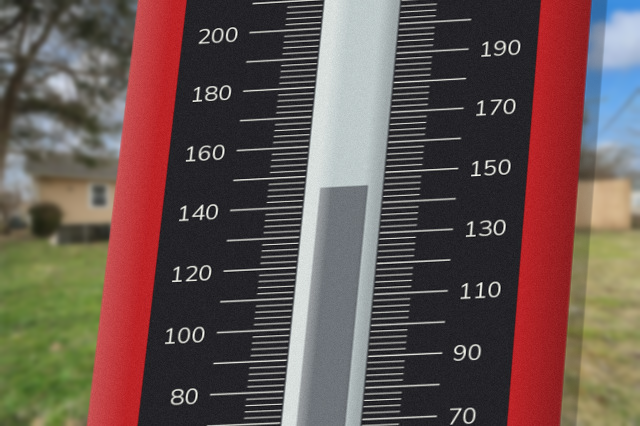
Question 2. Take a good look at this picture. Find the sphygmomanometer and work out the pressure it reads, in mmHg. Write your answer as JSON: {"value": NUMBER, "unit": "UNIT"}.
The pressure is {"value": 146, "unit": "mmHg"}
